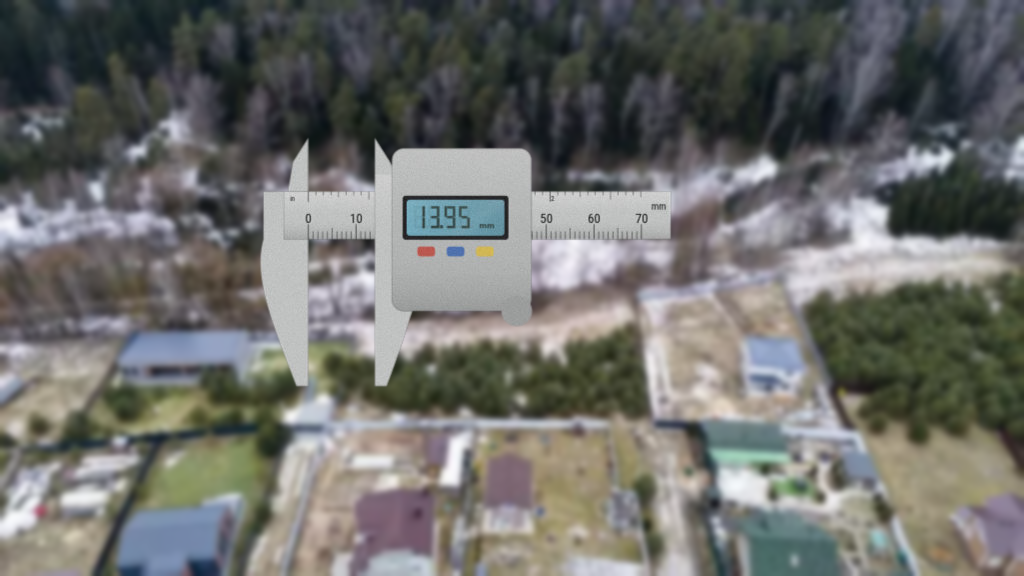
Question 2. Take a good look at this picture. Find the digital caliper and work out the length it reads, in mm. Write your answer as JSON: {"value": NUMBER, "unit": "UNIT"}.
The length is {"value": 13.95, "unit": "mm"}
